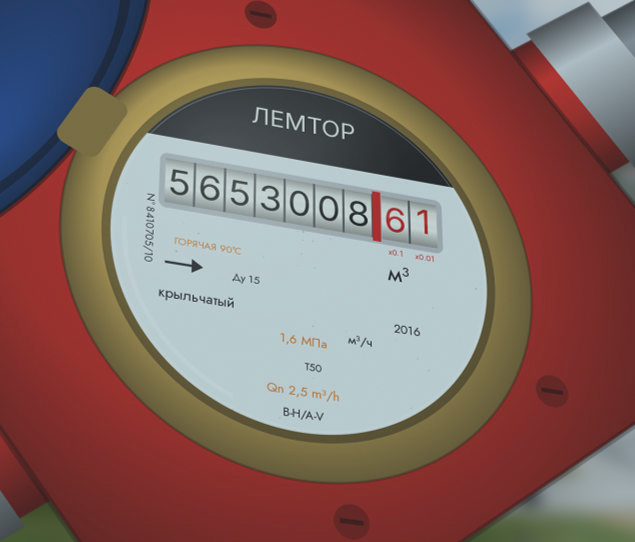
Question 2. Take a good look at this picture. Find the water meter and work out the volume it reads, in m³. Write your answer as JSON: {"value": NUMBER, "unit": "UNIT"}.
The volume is {"value": 5653008.61, "unit": "m³"}
